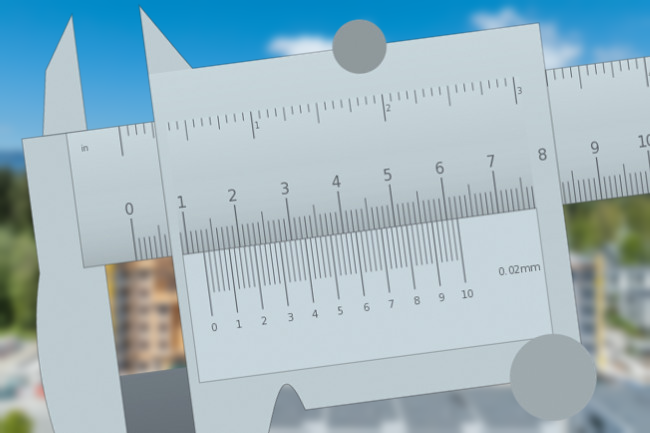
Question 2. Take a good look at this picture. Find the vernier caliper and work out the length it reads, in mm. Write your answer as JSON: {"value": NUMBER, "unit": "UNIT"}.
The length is {"value": 13.0, "unit": "mm"}
